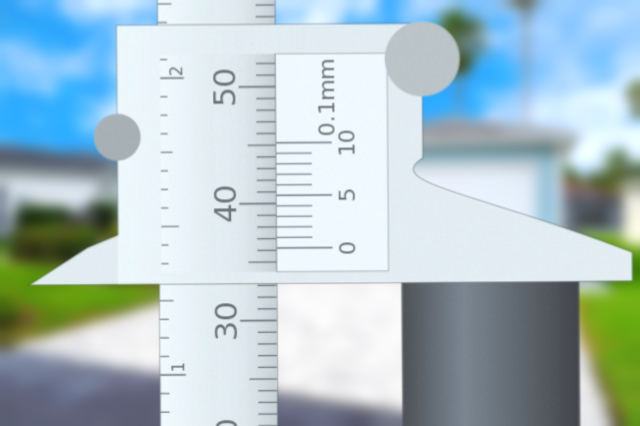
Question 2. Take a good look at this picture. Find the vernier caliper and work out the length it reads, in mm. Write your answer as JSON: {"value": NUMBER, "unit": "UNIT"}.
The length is {"value": 36.2, "unit": "mm"}
